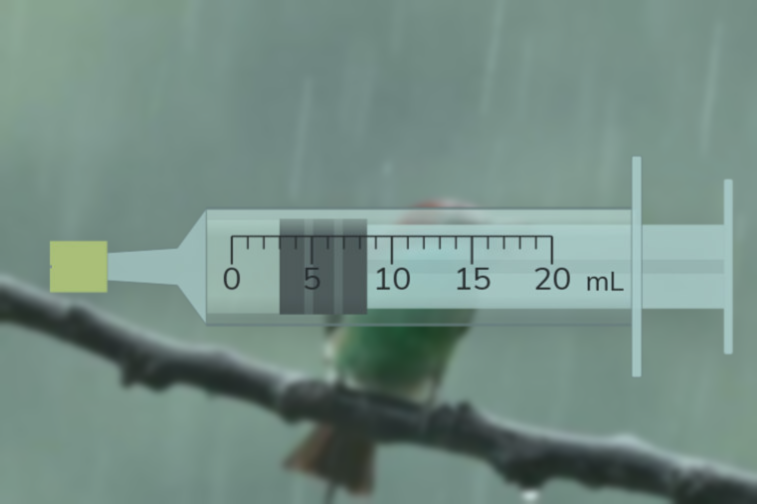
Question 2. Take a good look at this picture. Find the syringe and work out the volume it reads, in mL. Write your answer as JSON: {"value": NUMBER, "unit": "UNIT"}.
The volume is {"value": 3, "unit": "mL"}
